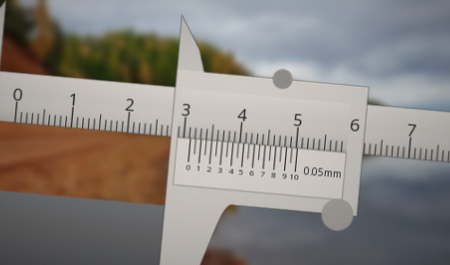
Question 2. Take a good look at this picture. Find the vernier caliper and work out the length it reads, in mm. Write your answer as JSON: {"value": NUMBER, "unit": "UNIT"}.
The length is {"value": 31.2, "unit": "mm"}
